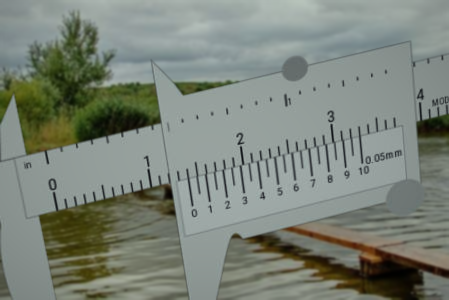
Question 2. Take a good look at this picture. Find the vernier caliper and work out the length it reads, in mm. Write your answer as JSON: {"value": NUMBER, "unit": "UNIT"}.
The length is {"value": 14.0, "unit": "mm"}
